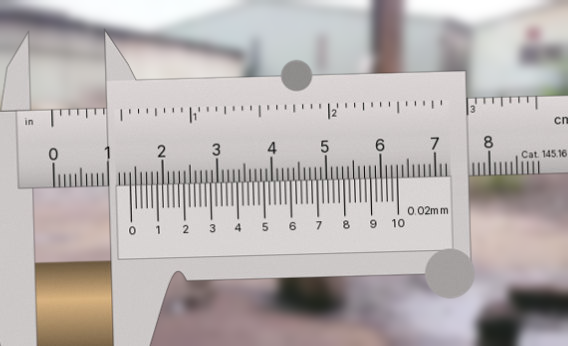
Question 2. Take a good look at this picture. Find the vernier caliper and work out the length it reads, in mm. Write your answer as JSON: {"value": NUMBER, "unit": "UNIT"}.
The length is {"value": 14.0, "unit": "mm"}
